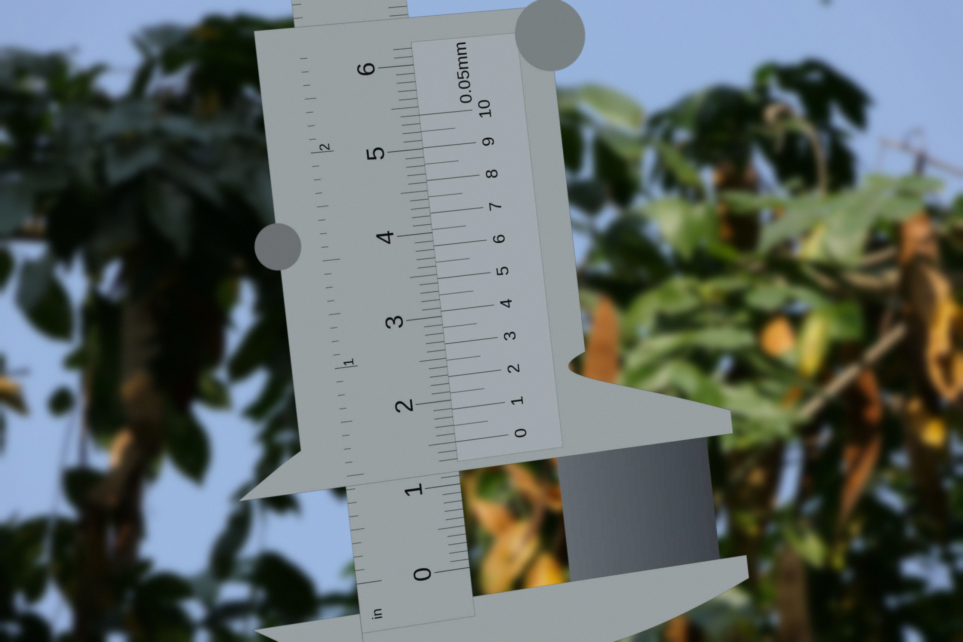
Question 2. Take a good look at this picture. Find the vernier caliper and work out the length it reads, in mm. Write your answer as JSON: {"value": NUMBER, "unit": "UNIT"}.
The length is {"value": 15.0, "unit": "mm"}
